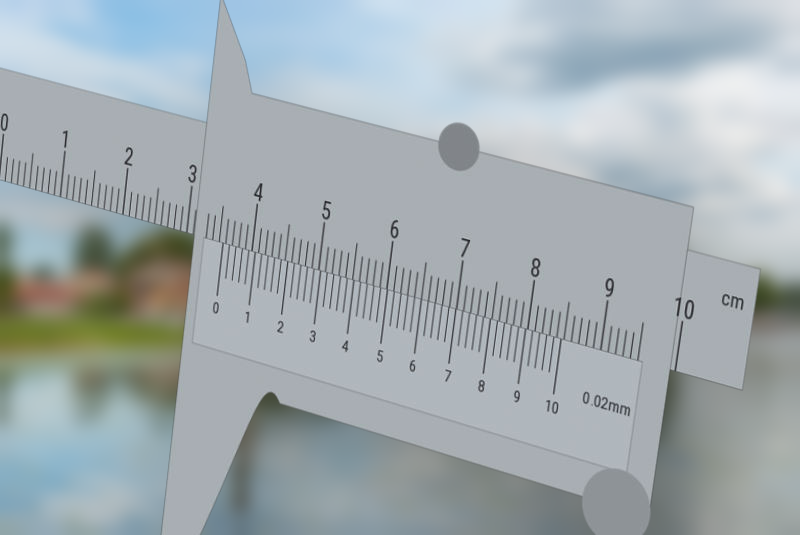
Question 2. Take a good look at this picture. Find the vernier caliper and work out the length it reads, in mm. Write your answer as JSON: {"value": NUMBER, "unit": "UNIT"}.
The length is {"value": 35.6, "unit": "mm"}
